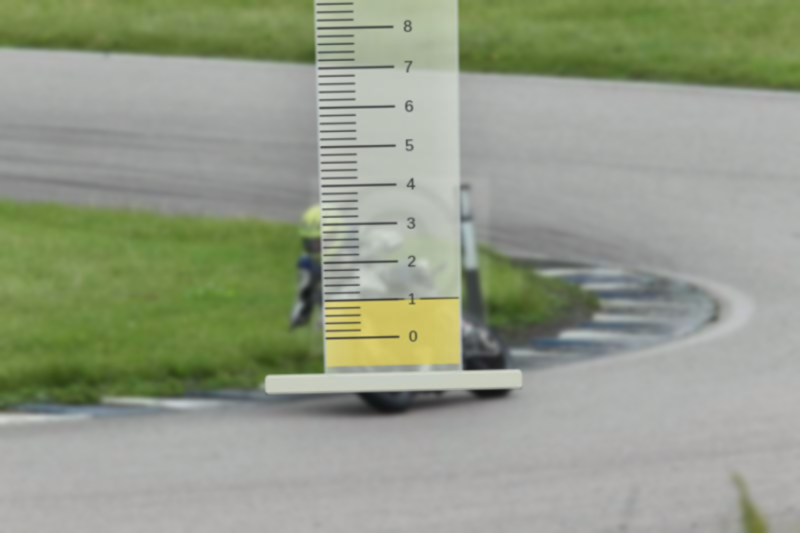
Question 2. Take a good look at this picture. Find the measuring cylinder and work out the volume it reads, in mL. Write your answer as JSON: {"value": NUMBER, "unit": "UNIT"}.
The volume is {"value": 1, "unit": "mL"}
